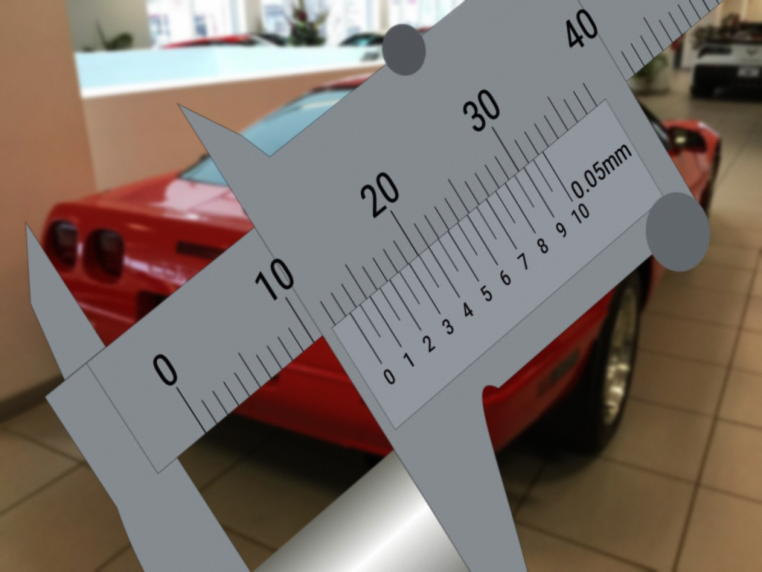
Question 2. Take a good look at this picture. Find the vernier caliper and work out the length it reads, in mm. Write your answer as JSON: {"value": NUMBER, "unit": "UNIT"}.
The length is {"value": 13.4, "unit": "mm"}
